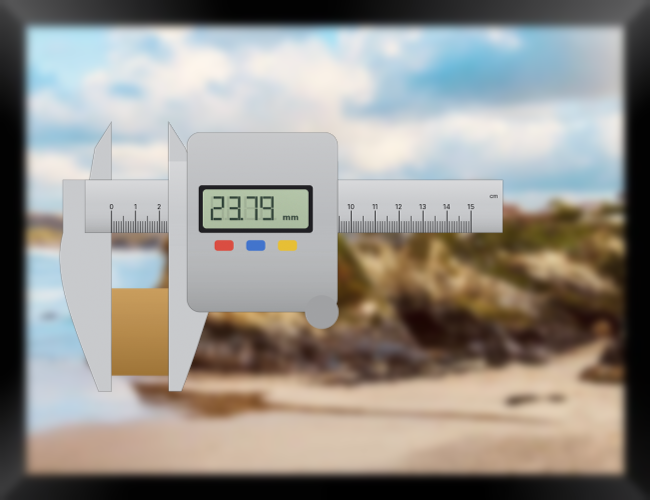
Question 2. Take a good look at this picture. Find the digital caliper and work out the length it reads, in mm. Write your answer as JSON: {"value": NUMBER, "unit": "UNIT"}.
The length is {"value": 23.79, "unit": "mm"}
